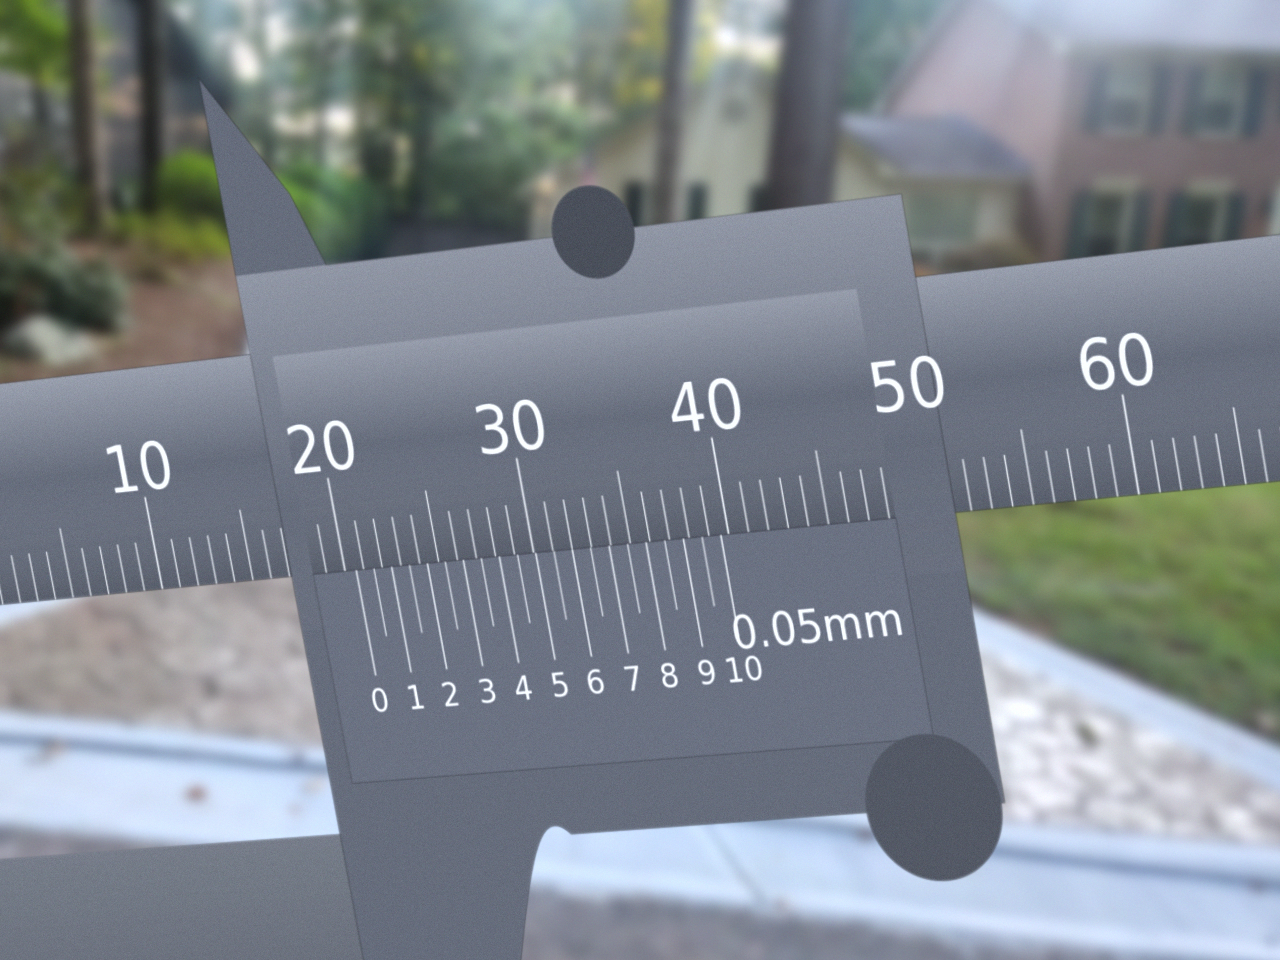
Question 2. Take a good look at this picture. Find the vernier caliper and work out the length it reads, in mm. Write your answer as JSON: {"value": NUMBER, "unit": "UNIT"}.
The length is {"value": 20.6, "unit": "mm"}
